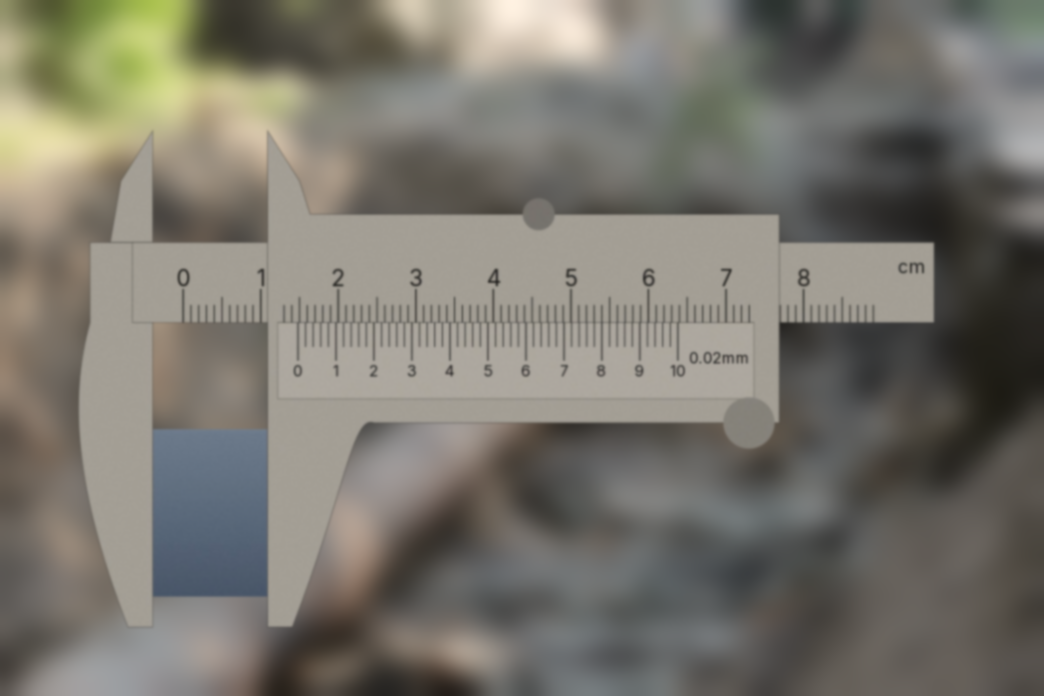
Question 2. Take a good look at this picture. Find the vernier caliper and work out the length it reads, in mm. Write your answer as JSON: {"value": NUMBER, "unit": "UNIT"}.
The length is {"value": 14.8, "unit": "mm"}
